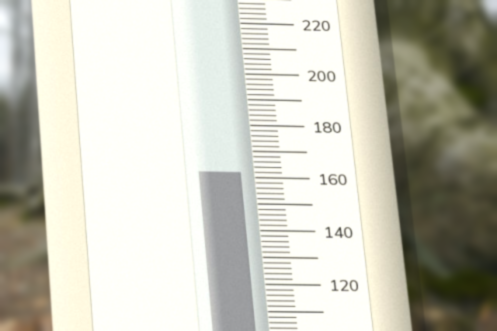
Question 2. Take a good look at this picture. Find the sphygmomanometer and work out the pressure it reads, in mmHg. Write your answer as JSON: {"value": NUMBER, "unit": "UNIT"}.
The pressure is {"value": 162, "unit": "mmHg"}
